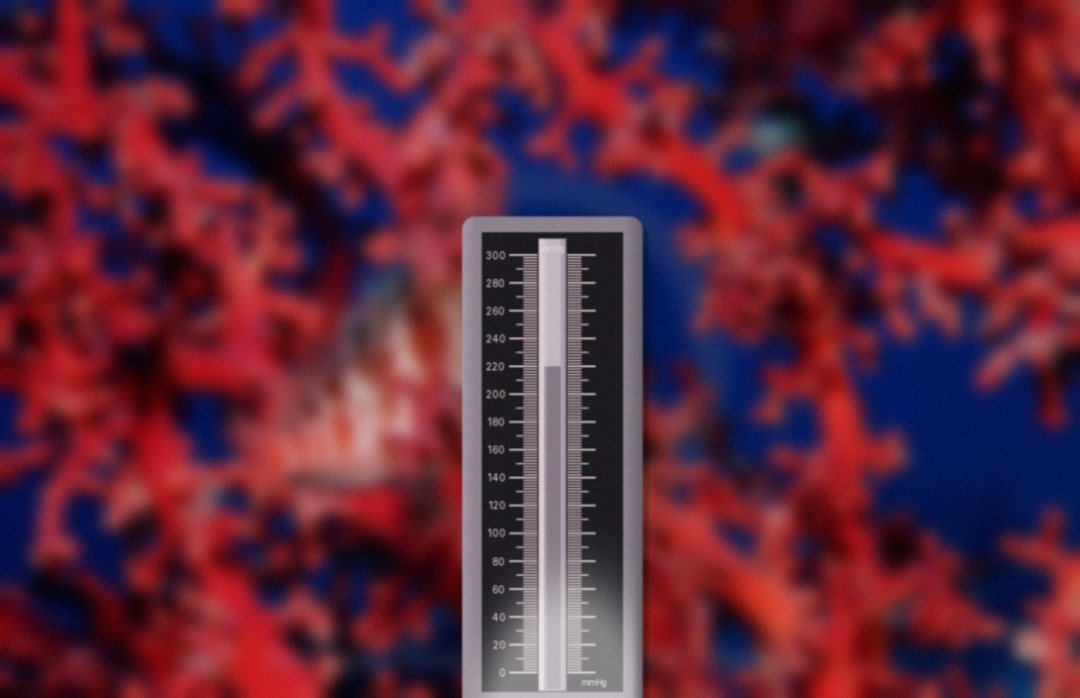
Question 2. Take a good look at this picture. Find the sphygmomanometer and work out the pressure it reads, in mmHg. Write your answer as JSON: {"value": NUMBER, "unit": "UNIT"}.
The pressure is {"value": 220, "unit": "mmHg"}
